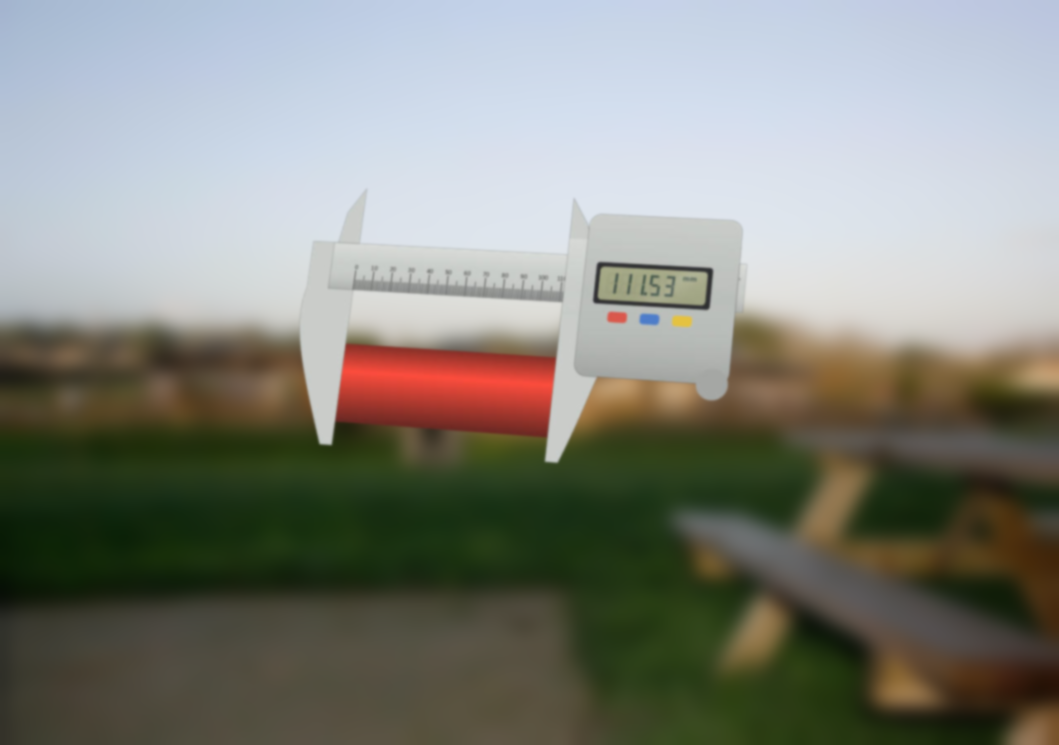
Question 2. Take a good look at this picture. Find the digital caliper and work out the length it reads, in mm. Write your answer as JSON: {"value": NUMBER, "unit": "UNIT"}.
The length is {"value": 111.53, "unit": "mm"}
